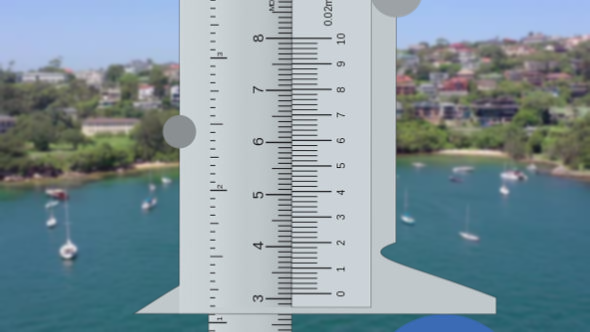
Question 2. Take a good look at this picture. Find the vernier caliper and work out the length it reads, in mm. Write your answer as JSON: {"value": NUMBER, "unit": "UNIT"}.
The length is {"value": 31.0, "unit": "mm"}
